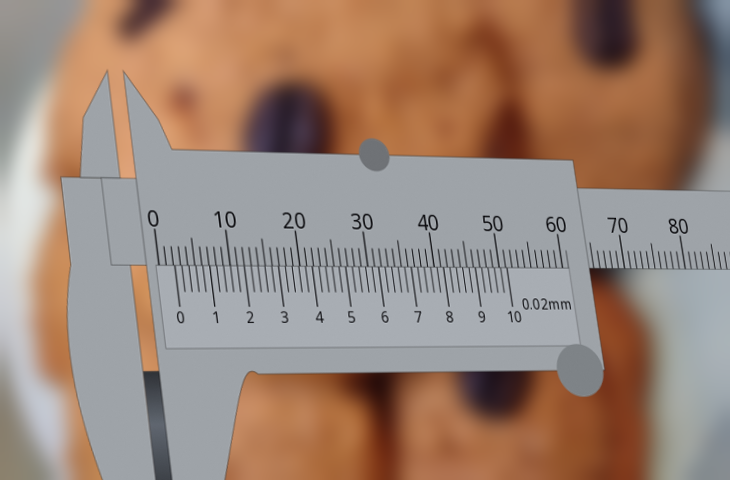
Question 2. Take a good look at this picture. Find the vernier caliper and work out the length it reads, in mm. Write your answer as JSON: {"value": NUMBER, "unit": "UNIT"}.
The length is {"value": 2.2, "unit": "mm"}
